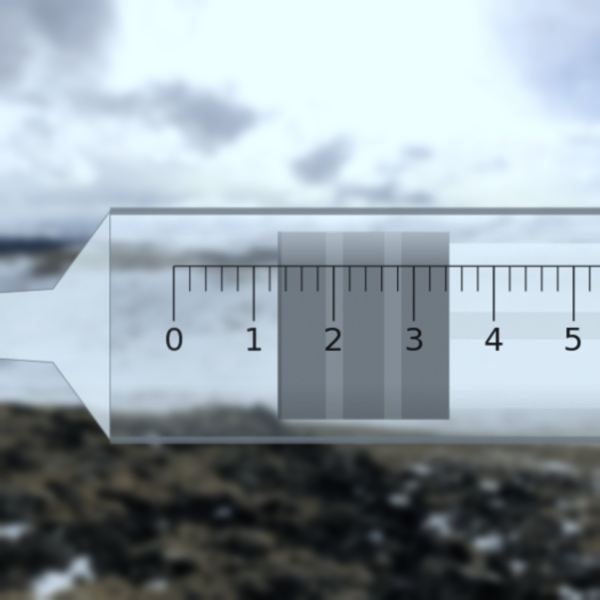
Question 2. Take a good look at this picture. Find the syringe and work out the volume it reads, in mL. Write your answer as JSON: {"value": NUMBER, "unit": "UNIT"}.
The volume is {"value": 1.3, "unit": "mL"}
